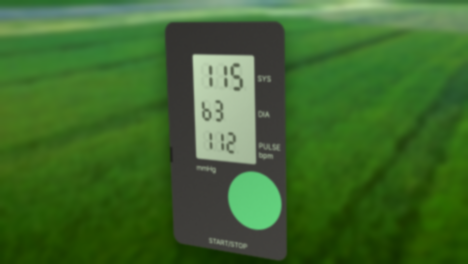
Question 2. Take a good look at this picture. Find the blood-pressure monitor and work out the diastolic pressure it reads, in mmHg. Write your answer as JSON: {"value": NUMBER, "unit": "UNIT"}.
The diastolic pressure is {"value": 63, "unit": "mmHg"}
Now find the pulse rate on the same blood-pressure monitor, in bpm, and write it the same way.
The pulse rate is {"value": 112, "unit": "bpm"}
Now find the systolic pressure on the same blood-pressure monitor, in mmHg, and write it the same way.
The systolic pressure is {"value": 115, "unit": "mmHg"}
